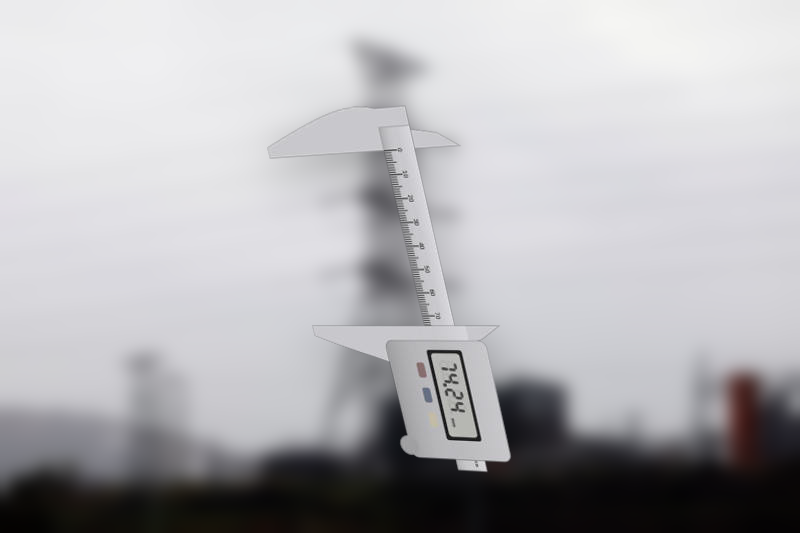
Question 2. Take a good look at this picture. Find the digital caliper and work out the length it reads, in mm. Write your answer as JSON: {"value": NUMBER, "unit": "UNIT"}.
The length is {"value": 74.24, "unit": "mm"}
